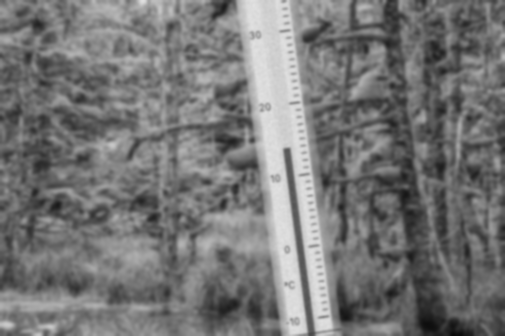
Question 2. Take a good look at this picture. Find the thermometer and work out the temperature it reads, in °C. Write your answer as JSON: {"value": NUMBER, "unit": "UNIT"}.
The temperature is {"value": 14, "unit": "°C"}
